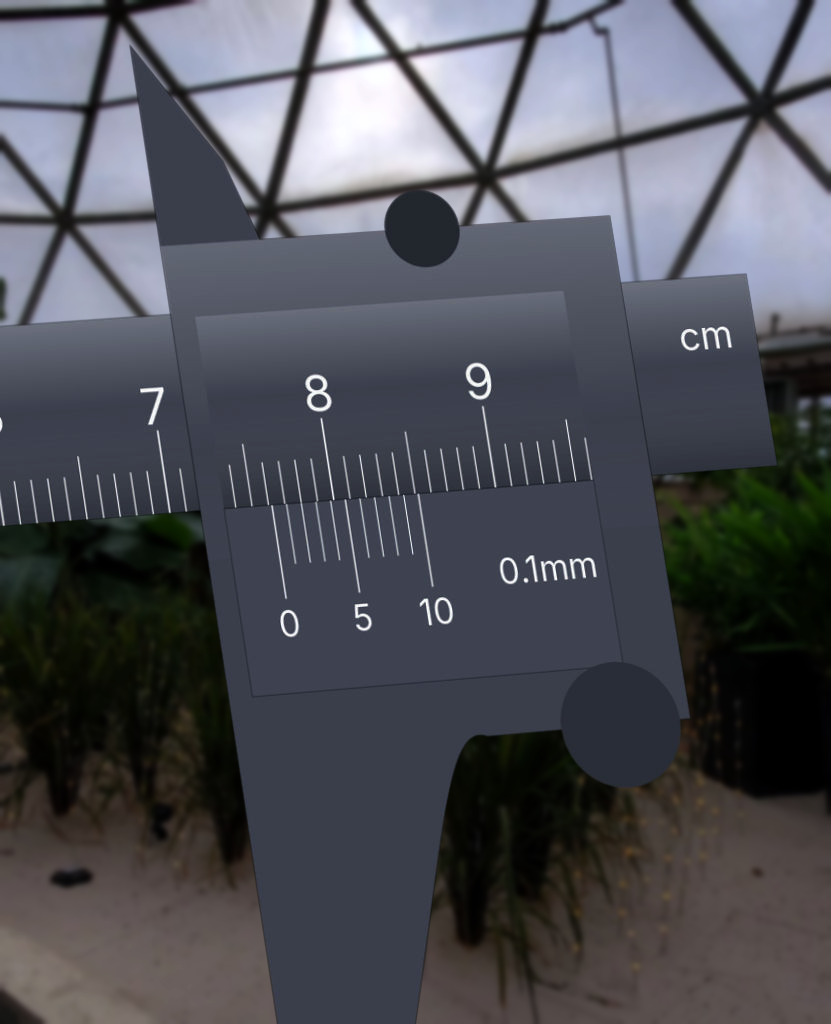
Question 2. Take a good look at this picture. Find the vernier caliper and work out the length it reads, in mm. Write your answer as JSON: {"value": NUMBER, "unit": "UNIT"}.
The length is {"value": 76.2, "unit": "mm"}
